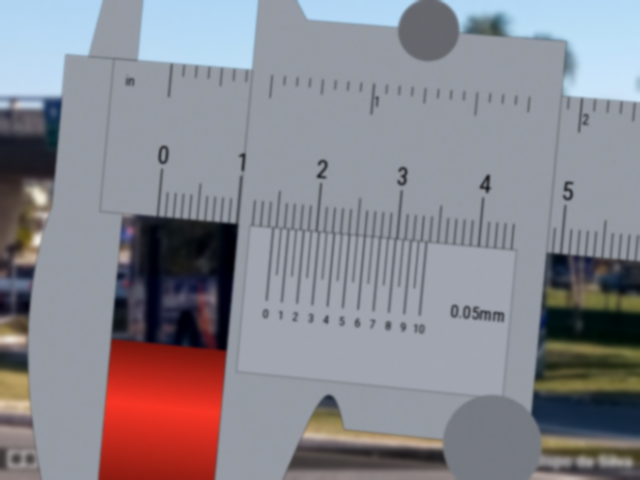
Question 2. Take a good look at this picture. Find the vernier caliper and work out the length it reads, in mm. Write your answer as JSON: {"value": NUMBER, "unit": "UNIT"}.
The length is {"value": 14.6, "unit": "mm"}
